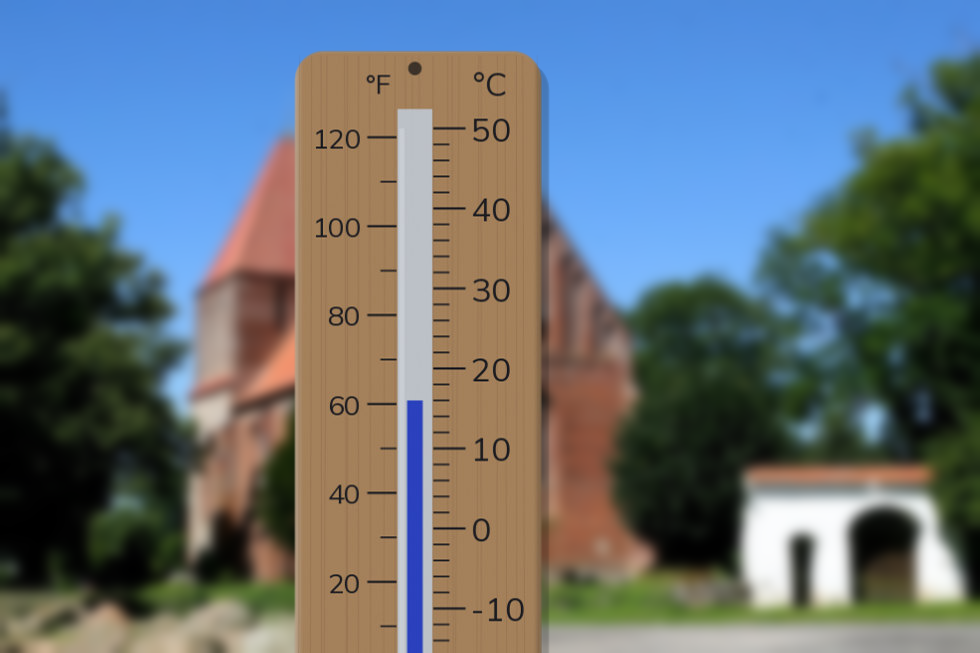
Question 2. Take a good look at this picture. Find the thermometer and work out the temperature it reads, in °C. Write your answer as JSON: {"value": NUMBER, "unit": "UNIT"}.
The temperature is {"value": 16, "unit": "°C"}
